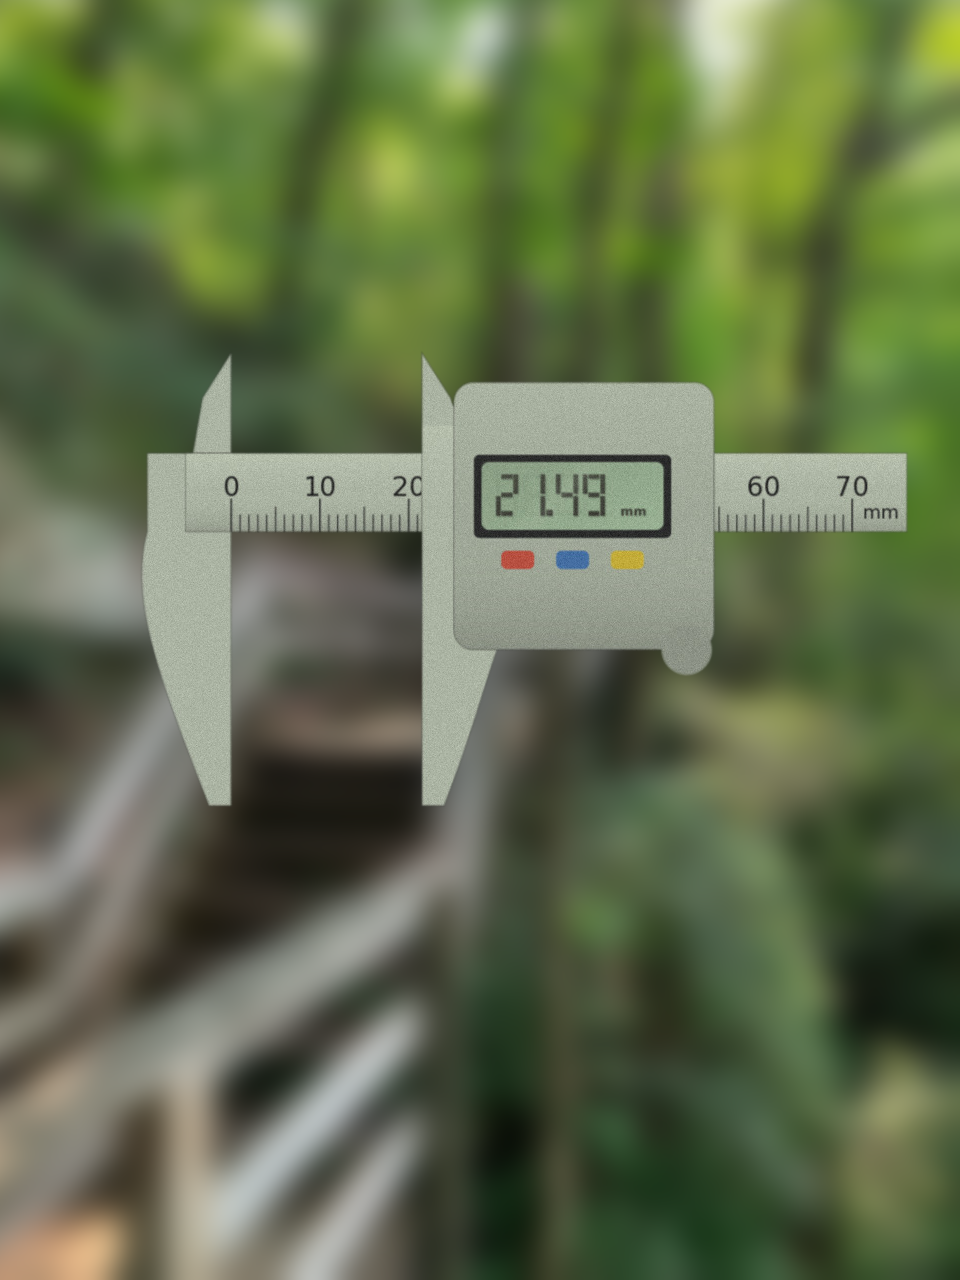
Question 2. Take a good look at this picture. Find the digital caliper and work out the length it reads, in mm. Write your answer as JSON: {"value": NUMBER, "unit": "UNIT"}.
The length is {"value": 21.49, "unit": "mm"}
